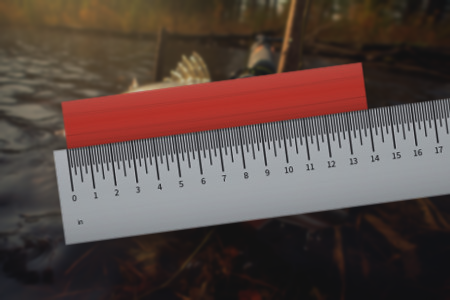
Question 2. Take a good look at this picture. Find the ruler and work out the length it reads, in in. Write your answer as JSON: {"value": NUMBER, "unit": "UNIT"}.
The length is {"value": 14, "unit": "in"}
